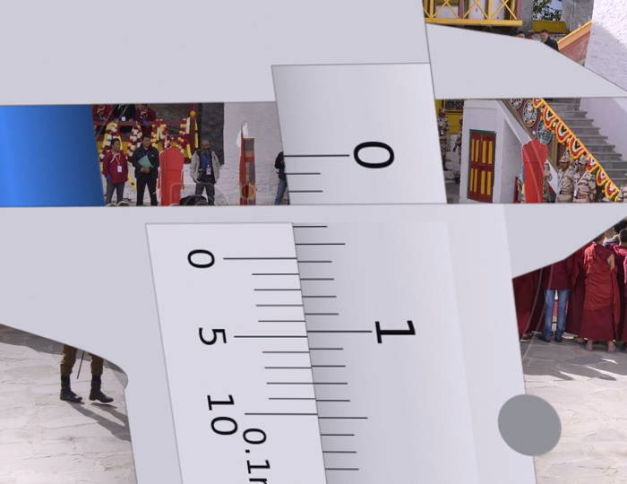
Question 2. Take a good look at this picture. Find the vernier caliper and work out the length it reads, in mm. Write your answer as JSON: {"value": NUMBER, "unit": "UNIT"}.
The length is {"value": 5.8, "unit": "mm"}
